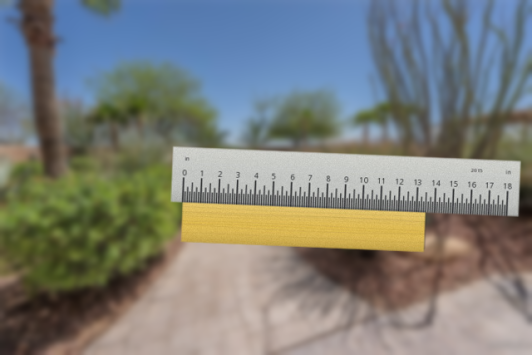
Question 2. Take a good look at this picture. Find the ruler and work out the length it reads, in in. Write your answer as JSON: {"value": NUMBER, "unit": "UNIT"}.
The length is {"value": 13.5, "unit": "in"}
